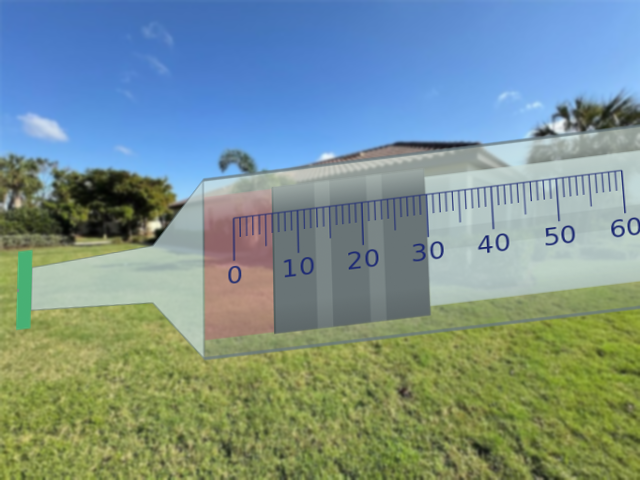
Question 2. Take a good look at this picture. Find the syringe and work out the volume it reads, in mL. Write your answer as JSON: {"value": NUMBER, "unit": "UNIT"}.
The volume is {"value": 6, "unit": "mL"}
